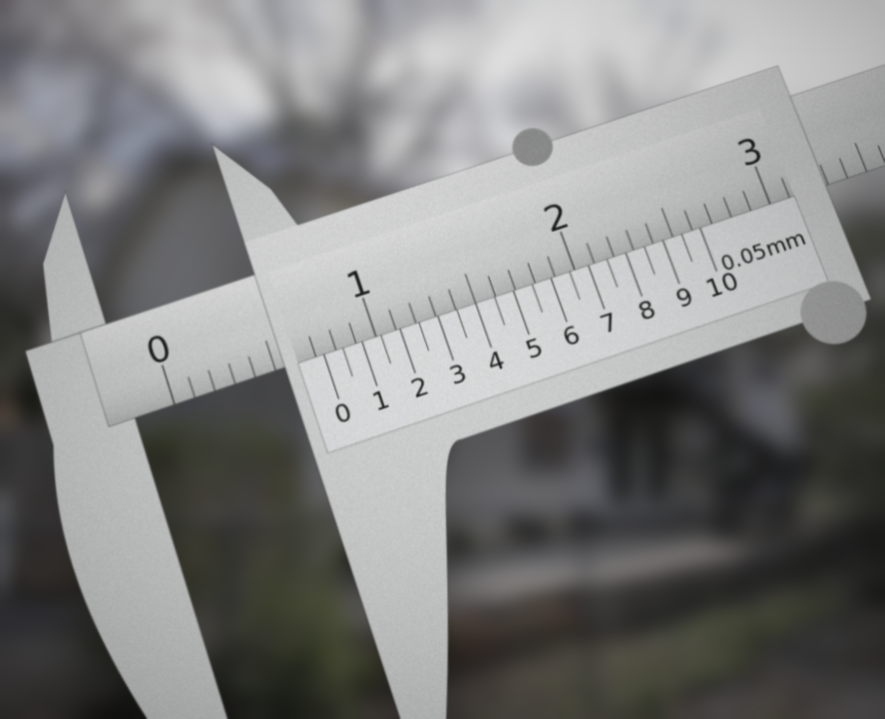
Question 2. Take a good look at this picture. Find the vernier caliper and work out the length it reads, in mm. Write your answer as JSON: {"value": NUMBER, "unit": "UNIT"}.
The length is {"value": 7.4, "unit": "mm"}
